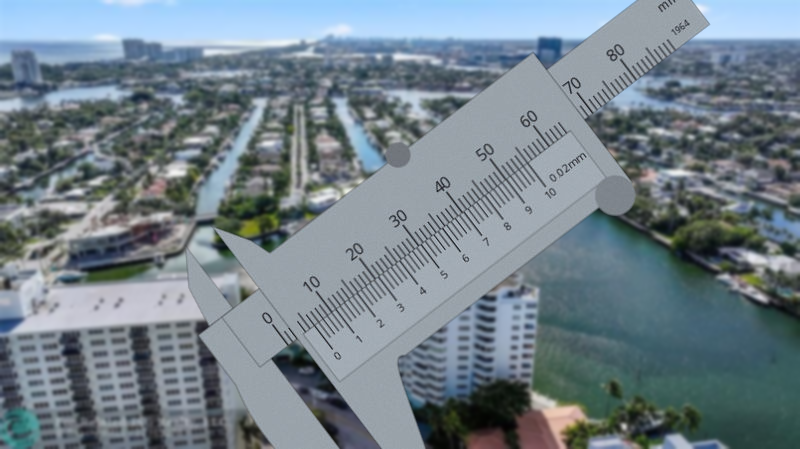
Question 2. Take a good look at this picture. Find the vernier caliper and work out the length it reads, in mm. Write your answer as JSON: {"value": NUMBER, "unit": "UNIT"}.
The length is {"value": 6.0, "unit": "mm"}
